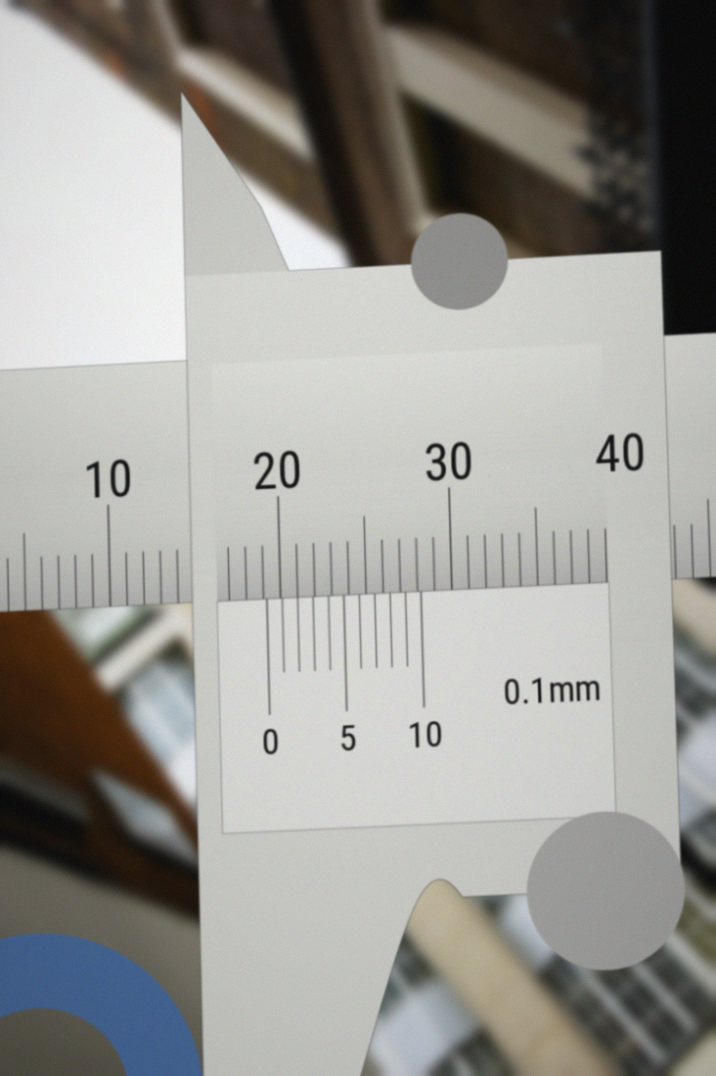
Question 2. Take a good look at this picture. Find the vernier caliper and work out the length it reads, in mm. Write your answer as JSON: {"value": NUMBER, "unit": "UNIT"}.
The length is {"value": 19.2, "unit": "mm"}
